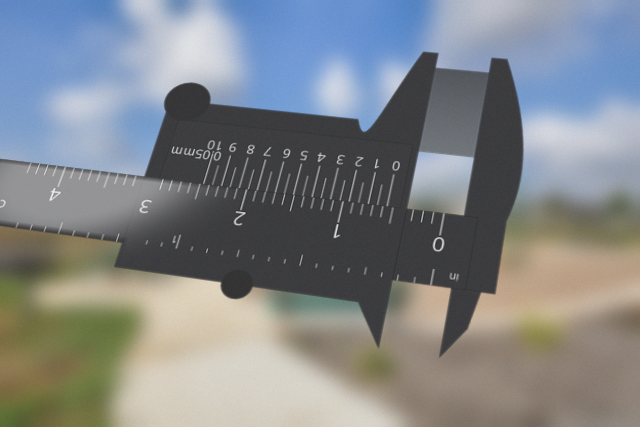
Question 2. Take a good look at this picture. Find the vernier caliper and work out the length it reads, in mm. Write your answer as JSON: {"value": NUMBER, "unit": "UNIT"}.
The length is {"value": 5.6, "unit": "mm"}
